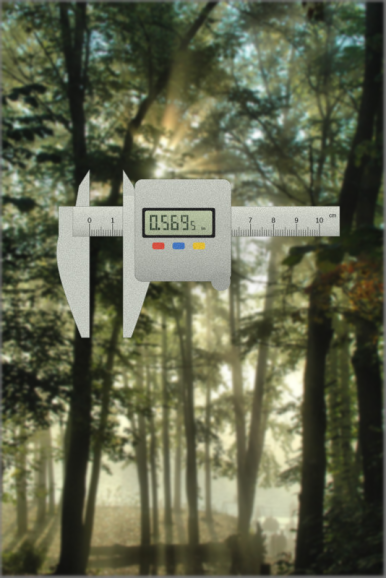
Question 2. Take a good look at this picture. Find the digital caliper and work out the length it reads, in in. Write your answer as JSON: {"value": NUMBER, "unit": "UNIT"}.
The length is {"value": 0.5695, "unit": "in"}
